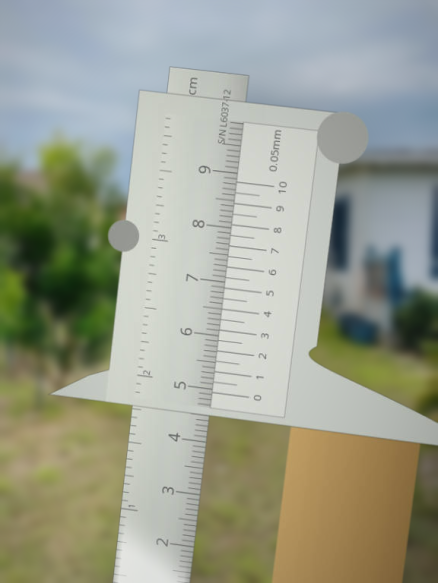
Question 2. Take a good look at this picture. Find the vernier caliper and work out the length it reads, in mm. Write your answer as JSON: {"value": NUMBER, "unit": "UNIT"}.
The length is {"value": 49.4, "unit": "mm"}
